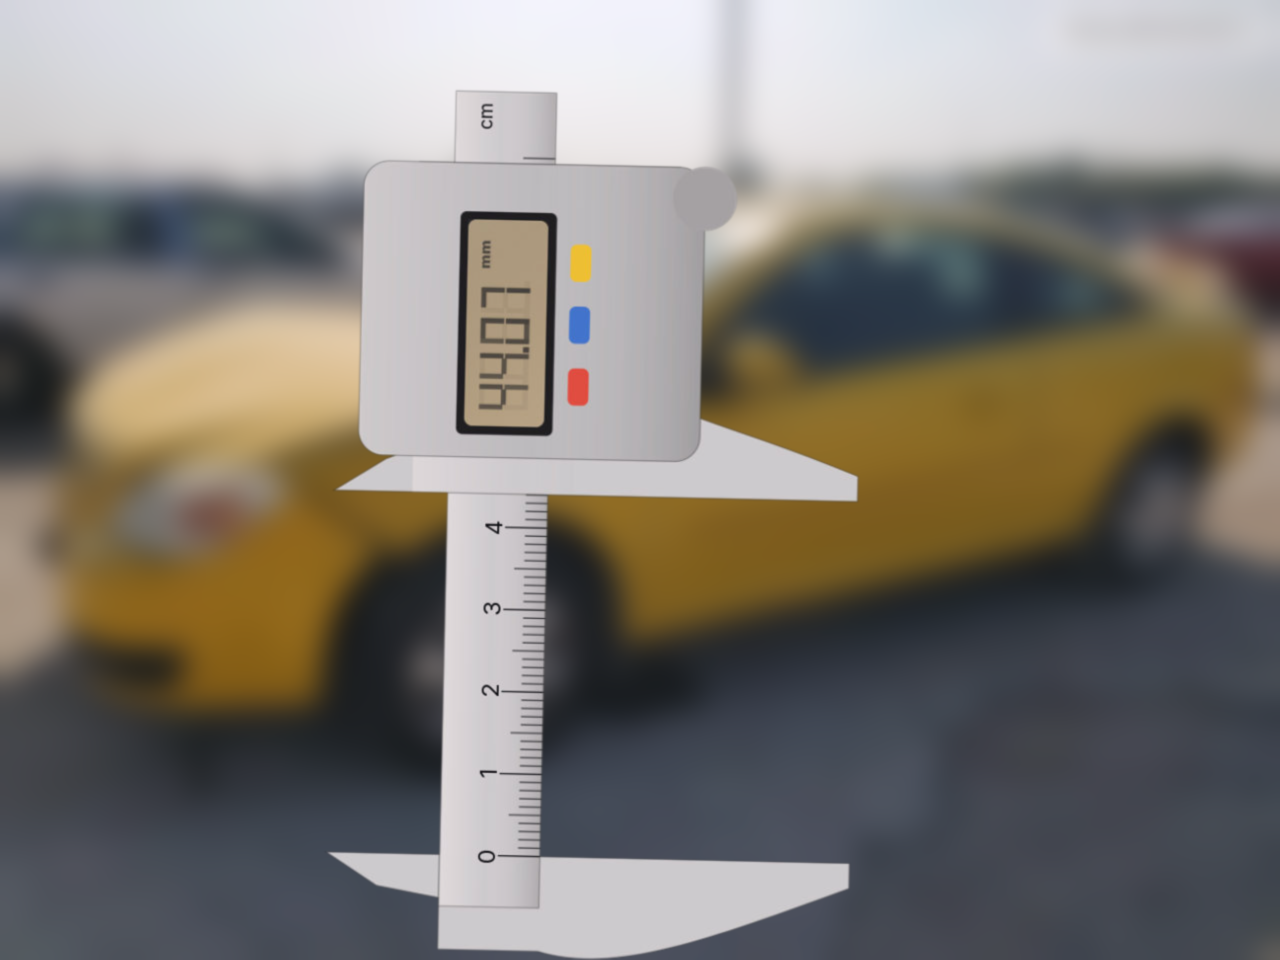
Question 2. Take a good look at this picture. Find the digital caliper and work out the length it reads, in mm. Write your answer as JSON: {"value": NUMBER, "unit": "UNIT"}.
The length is {"value": 44.07, "unit": "mm"}
